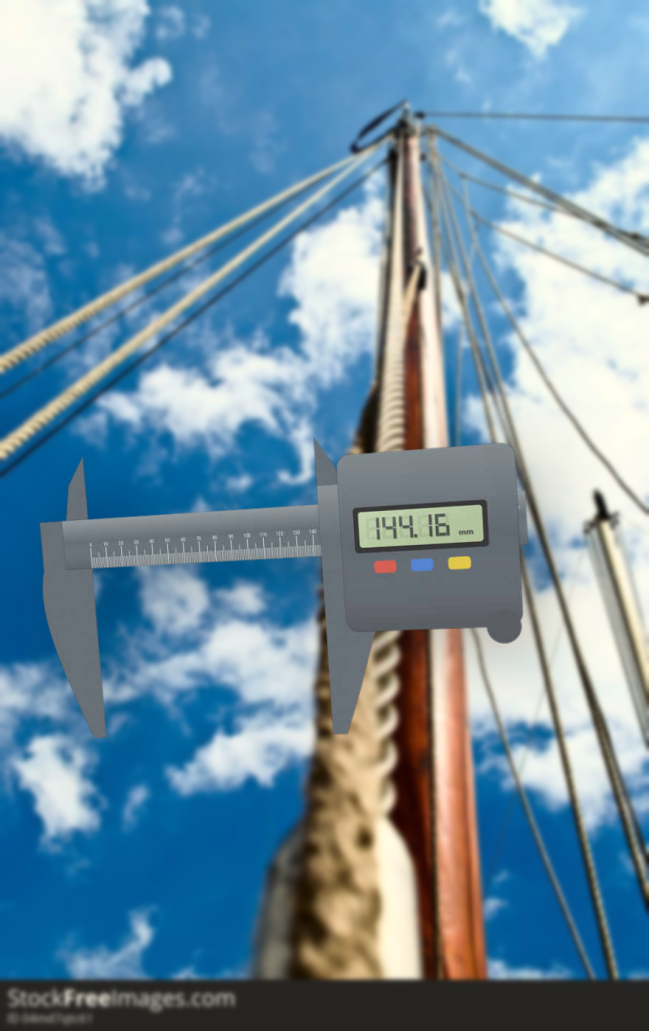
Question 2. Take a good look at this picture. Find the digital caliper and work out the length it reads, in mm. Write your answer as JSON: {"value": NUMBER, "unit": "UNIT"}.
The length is {"value": 144.16, "unit": "mm"}
